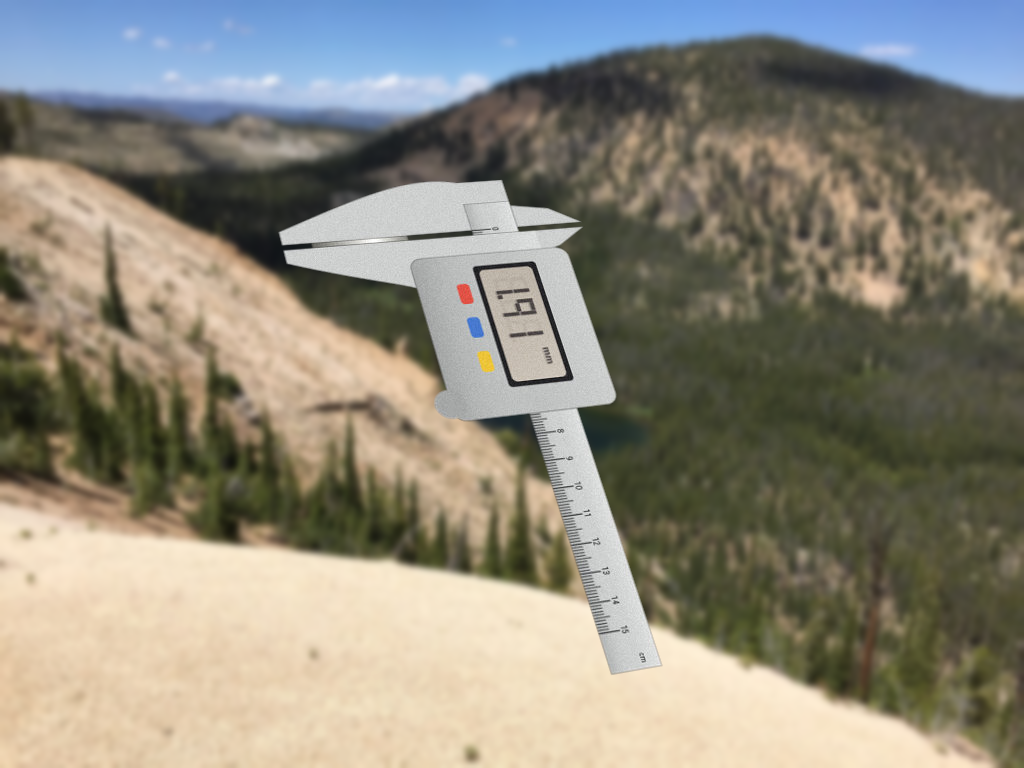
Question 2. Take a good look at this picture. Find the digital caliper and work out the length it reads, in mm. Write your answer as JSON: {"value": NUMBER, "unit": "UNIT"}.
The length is {"value": 1.91, "unit": "mm"}
